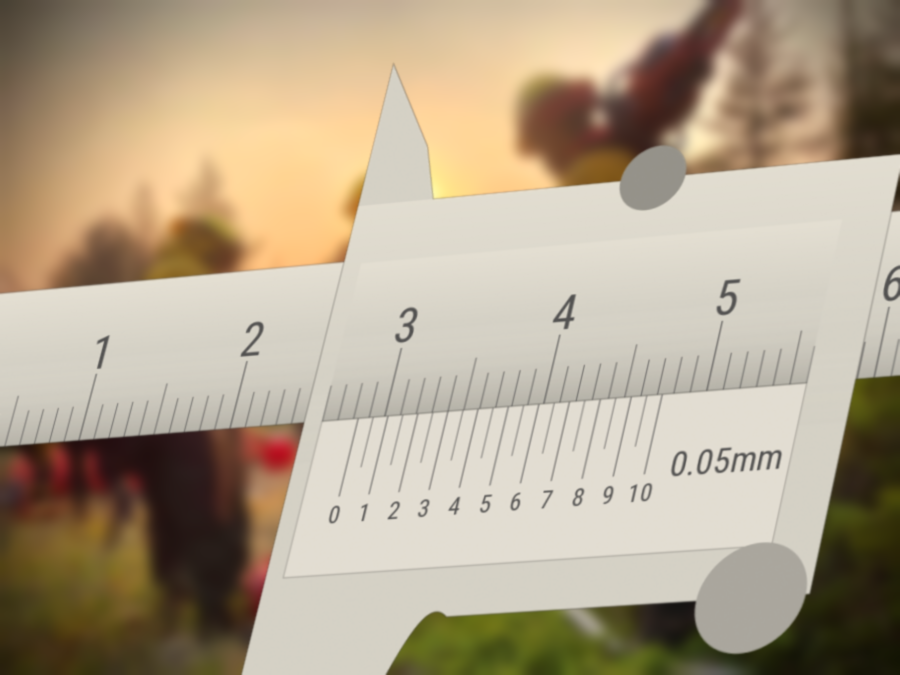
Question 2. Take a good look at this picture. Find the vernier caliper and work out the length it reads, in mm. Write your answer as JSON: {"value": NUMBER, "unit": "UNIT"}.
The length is {"value": 28.3, "unit": "mm"}
